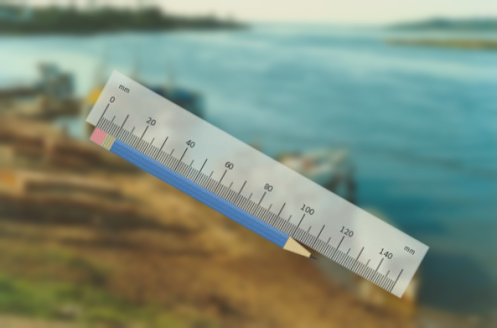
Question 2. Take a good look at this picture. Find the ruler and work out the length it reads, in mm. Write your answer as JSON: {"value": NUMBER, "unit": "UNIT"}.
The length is {"value": 115, "unit": "mm"}
